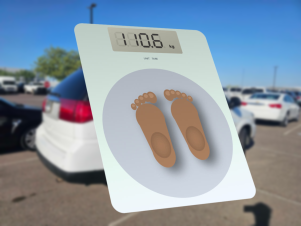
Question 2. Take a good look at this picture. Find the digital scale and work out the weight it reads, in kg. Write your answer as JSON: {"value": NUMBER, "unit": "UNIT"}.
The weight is {"value": 110.6, "unit": "kg"}
